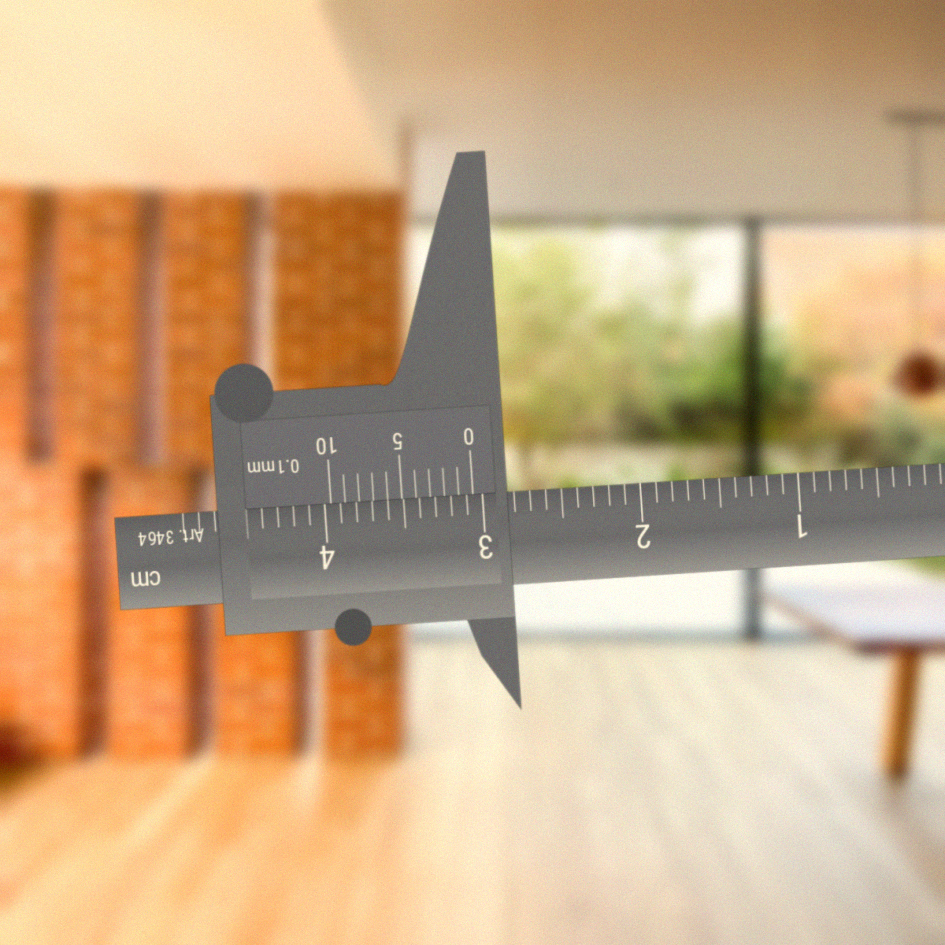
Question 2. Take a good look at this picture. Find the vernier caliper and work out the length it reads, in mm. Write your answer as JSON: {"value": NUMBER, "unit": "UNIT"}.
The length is {"value": 30.6, "unit": "mm"}
